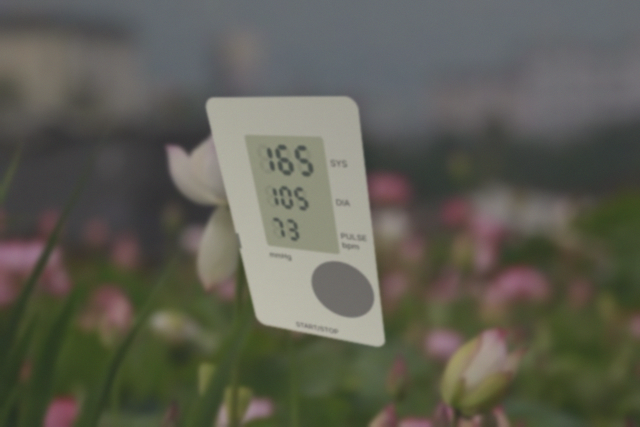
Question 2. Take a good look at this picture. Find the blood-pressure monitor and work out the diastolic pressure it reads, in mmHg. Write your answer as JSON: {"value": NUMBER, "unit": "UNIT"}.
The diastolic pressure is {"value": 105, "unit": "mmHg"}
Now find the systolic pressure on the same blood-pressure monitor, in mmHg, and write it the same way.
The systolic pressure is {"value": 165, "unit": "mmHg"}
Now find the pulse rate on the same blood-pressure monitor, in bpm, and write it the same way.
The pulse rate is {"value": 73, "unit": "bpm"}
